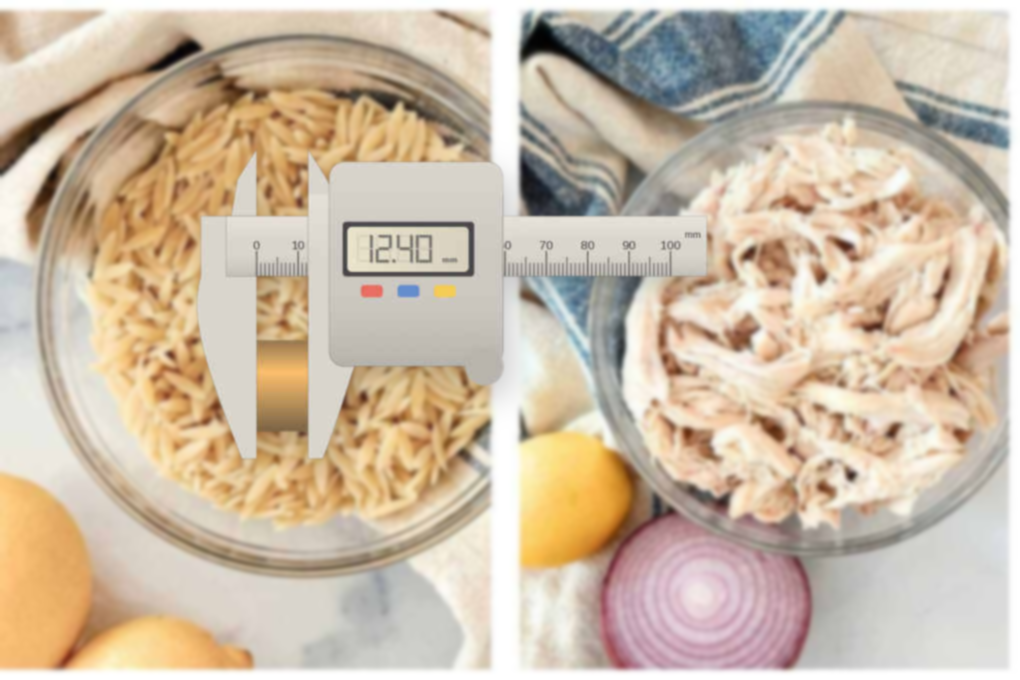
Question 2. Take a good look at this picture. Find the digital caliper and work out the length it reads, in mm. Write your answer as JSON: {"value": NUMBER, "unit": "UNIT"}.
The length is {"value": 12.40, "unit": "mm"}
